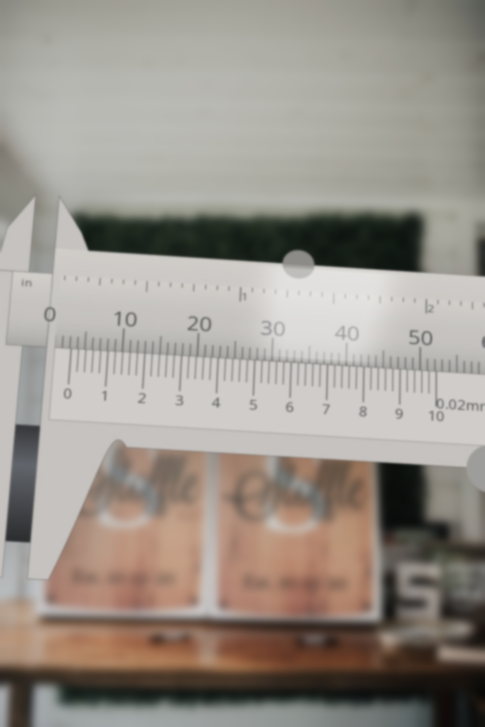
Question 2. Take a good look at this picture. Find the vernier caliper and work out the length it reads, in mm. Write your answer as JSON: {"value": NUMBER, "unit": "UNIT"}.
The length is {"value": 3.2, "unit": "mm"}
